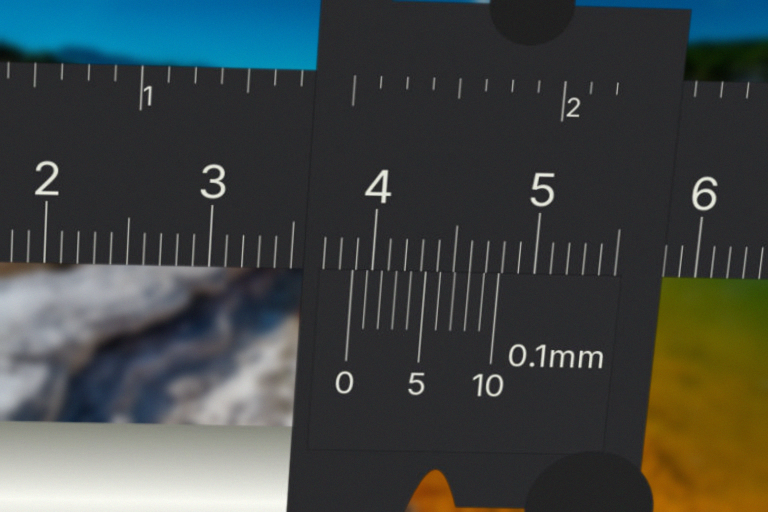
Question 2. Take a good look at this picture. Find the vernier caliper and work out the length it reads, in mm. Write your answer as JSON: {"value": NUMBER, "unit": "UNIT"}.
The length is {"value": 38.8, "unit": "mm"}
